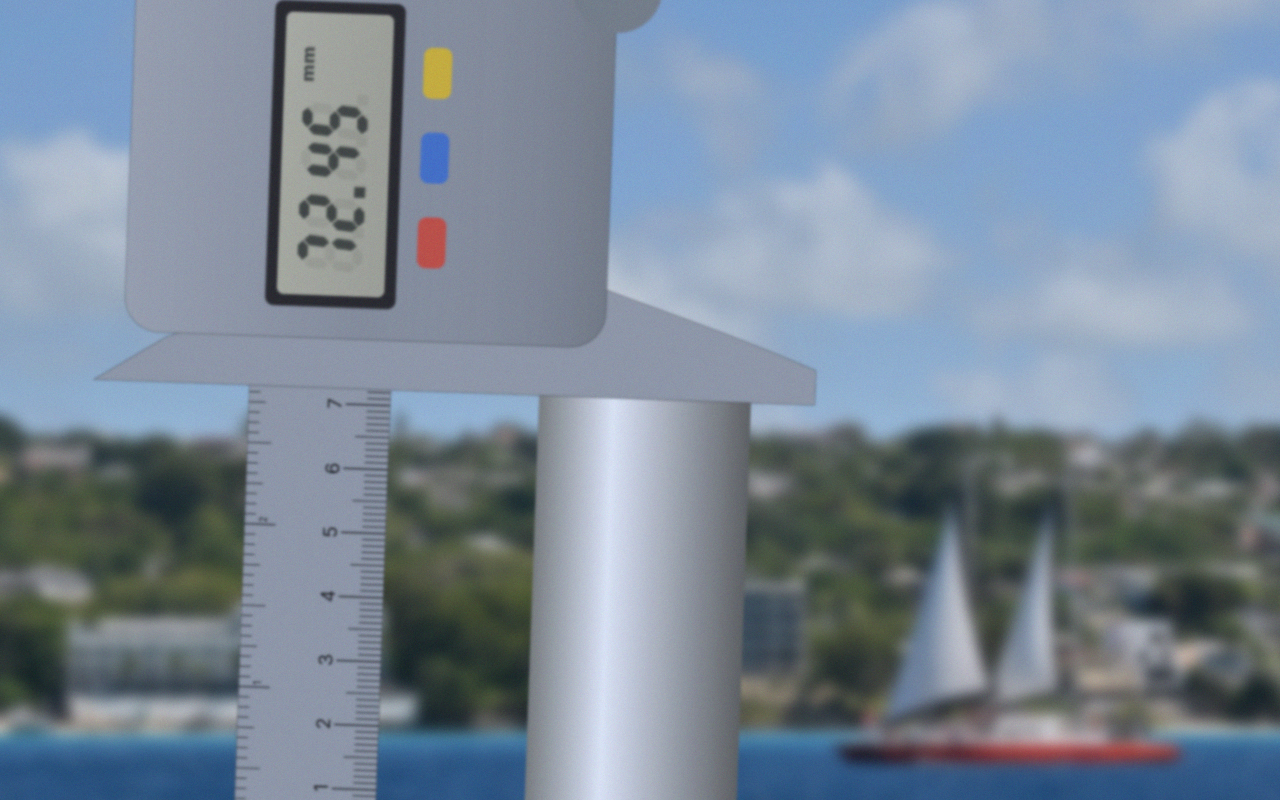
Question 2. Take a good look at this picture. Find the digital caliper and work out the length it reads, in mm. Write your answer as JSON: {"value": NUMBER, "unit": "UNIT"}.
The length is {"value": 72.45, "unit": "mm"}
